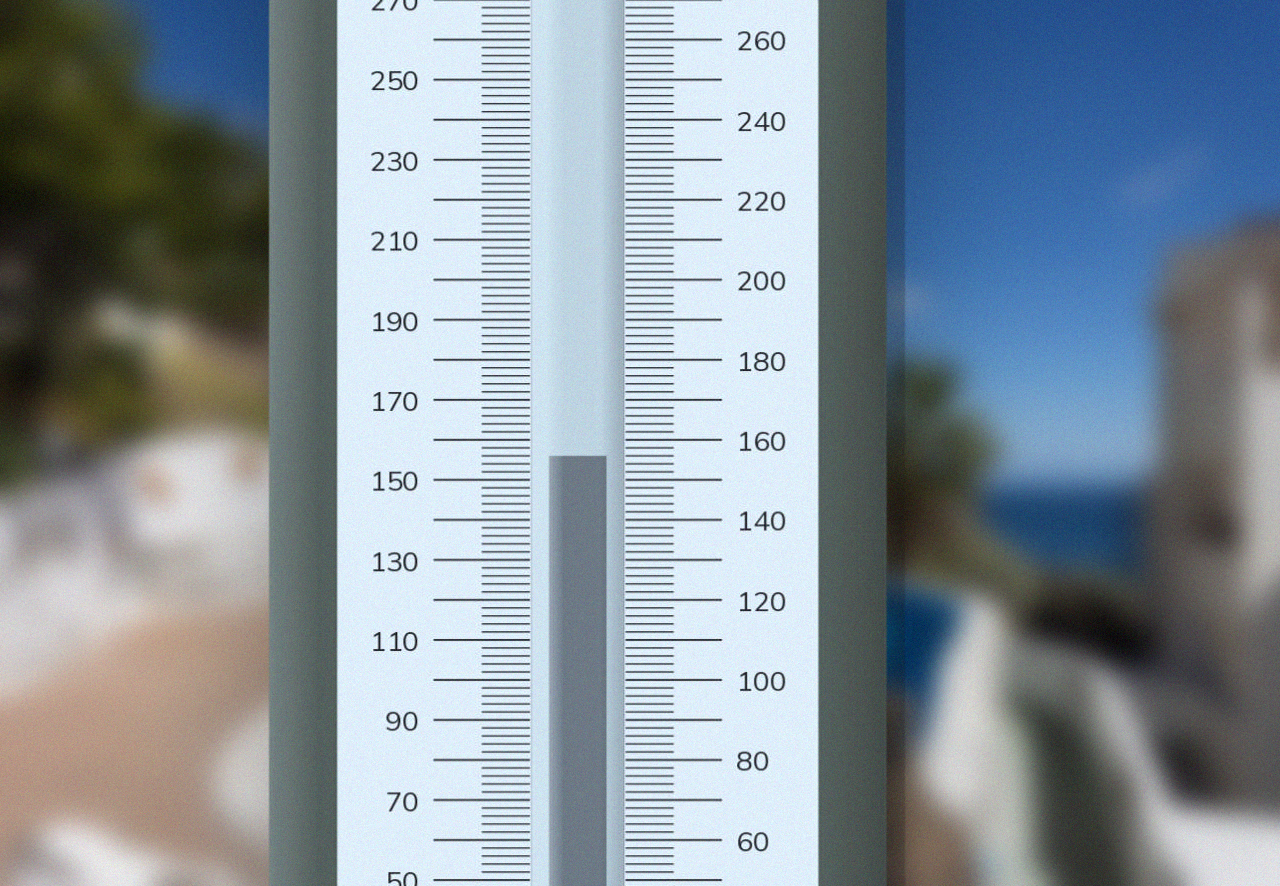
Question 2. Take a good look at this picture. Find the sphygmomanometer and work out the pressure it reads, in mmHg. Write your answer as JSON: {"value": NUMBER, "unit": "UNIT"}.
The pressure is {"value": 156, "unit": "mmHg"}
